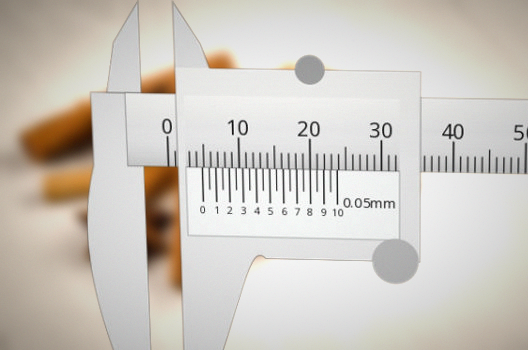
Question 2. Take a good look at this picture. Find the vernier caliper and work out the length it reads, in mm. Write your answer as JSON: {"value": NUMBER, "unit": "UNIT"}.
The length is {"value": 4.8, "unit": "mm"}
